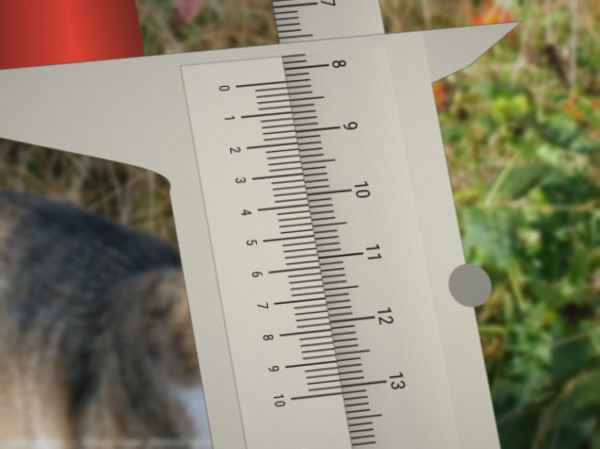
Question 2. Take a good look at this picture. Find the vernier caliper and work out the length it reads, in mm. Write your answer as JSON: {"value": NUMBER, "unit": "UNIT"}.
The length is {"value": 82.0, "unit": "mm"}
